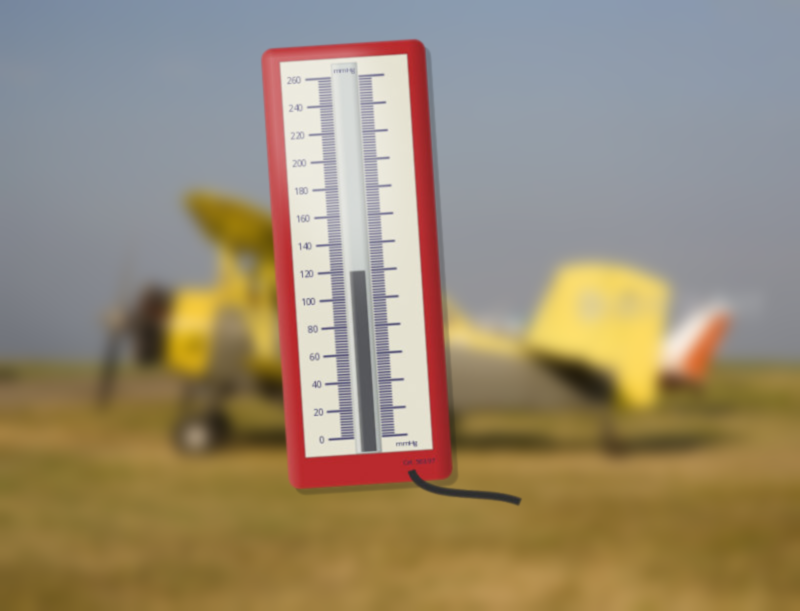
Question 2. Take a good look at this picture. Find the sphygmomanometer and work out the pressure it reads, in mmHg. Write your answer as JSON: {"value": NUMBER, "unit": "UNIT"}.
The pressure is {"value": 120, "unit": "mmHg"}
